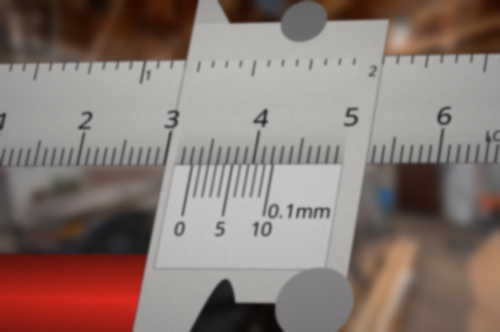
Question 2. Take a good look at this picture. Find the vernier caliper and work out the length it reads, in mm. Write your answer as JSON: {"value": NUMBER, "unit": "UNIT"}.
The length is {"value": 33.2, "unit": "mm"}
